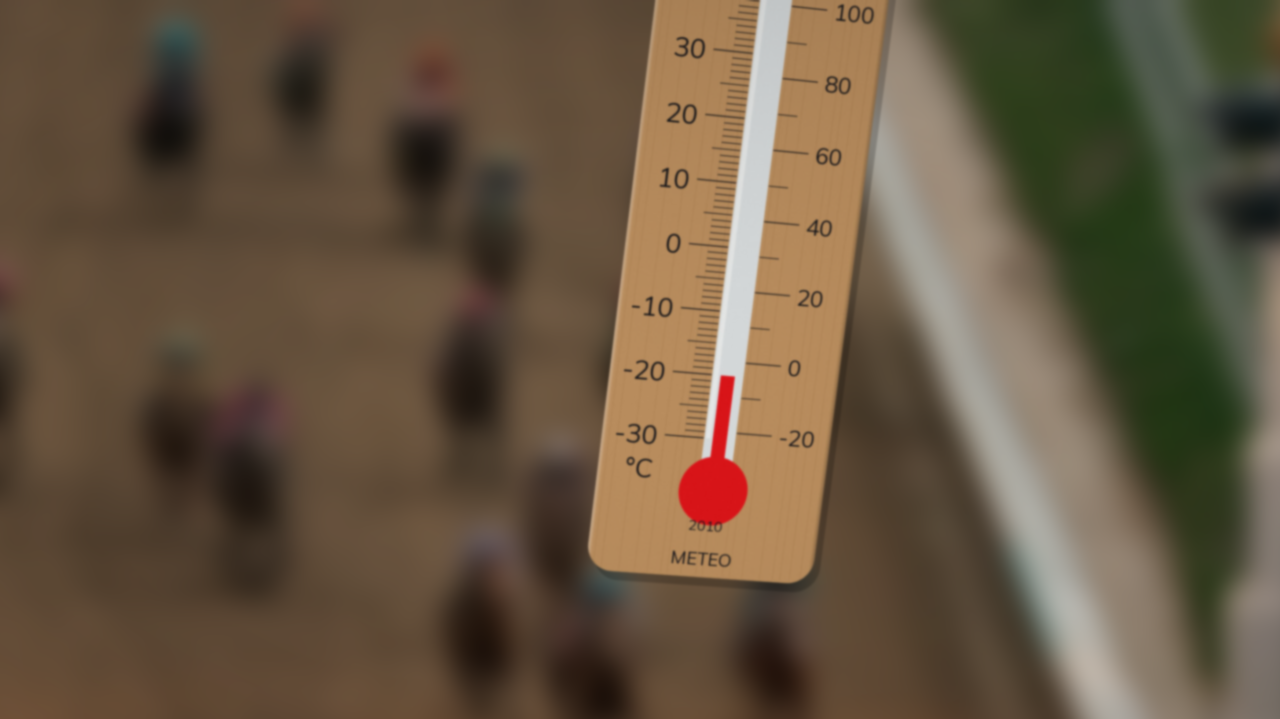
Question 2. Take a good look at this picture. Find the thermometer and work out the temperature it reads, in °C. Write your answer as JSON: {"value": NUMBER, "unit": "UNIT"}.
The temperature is {"value": -20, "unit": "°C"}
